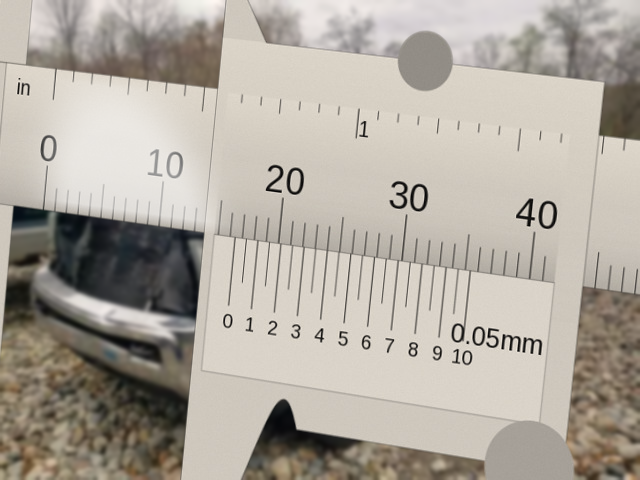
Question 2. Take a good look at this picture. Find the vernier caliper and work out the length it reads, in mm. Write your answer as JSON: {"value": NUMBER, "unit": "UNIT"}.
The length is {"value": 16.4, "unit": "mm"}
